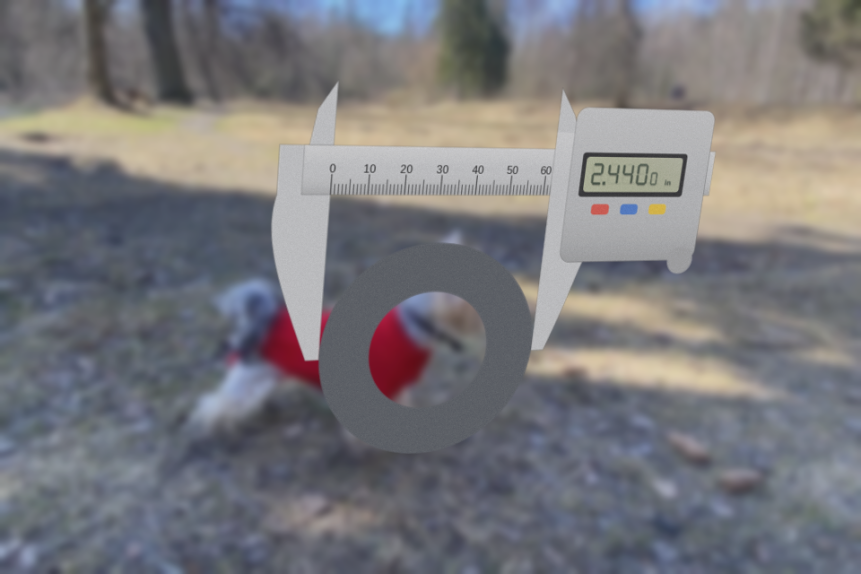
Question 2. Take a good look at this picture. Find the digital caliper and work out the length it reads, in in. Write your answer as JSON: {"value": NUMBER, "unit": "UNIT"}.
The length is {"value": 2.4400, "unit": "in"}
